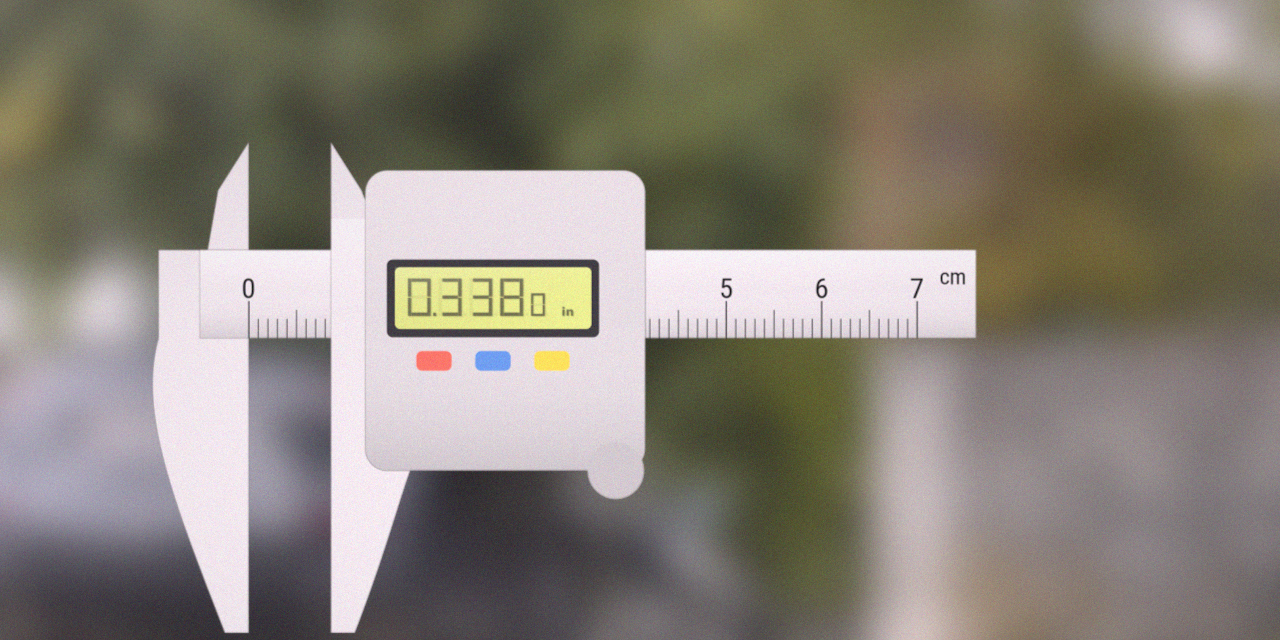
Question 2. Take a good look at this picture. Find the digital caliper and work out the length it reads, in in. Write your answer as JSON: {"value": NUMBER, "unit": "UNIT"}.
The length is {"value": 0.3380, "unit": "in"}
